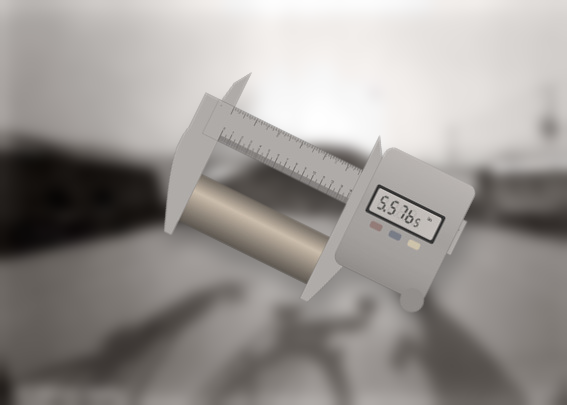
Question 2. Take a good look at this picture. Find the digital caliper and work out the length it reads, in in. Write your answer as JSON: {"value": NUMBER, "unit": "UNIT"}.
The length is {"value": 5.5765, "unit": "in"}
